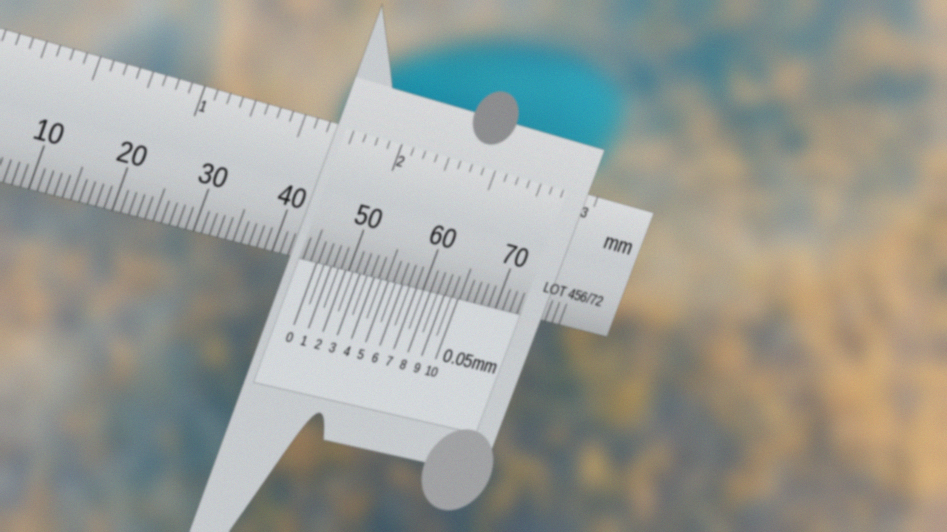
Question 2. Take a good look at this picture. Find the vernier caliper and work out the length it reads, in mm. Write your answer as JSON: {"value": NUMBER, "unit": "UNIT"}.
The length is {"value": 45.8, "unit": "mm"}
